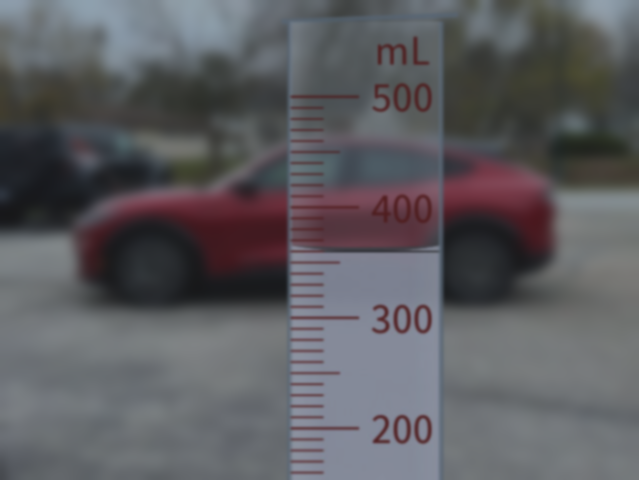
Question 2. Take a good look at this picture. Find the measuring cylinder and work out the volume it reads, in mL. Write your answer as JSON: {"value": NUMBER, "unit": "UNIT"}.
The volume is {"value": 360, "unit": "mL"}
